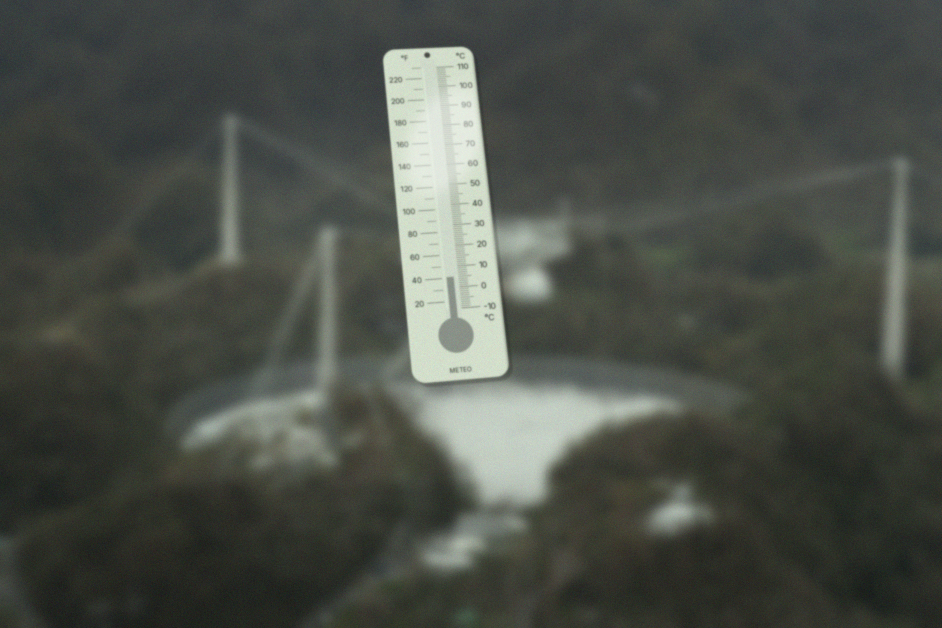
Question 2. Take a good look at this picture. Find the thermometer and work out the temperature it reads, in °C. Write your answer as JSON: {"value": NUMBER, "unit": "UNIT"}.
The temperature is {"value": 5, "unit": "°C"}
